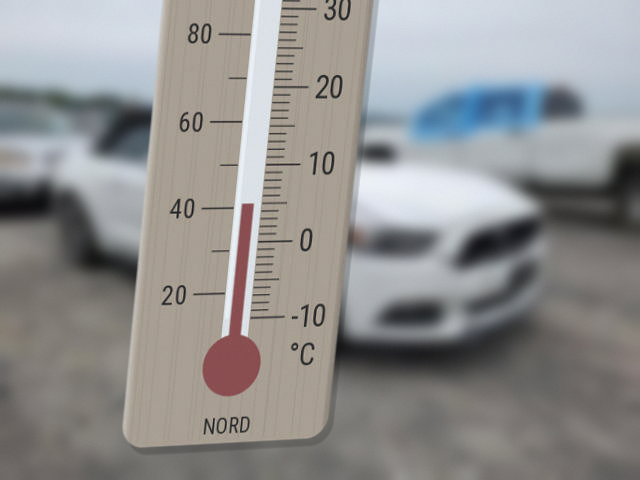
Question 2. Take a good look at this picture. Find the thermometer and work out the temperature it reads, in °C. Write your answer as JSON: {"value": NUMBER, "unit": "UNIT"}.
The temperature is {"value": 5, "unit": "°C"}
